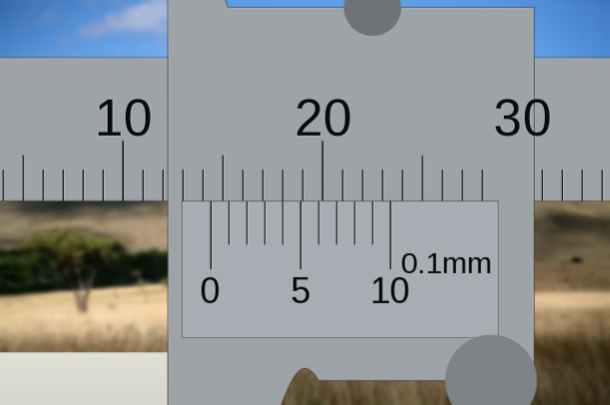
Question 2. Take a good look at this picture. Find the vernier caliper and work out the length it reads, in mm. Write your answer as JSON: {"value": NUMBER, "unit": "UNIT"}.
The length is {"value": 14.4, "unit": "mm"}
